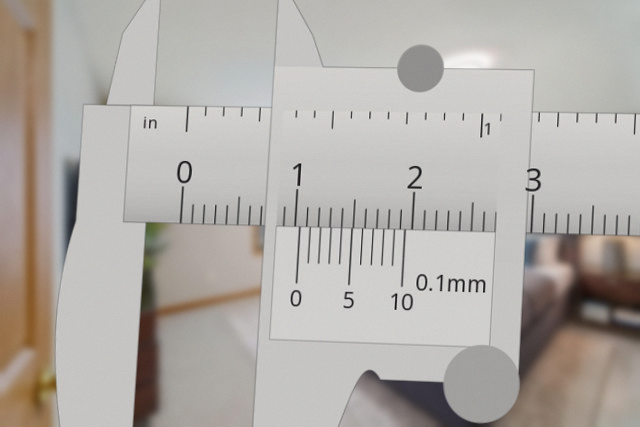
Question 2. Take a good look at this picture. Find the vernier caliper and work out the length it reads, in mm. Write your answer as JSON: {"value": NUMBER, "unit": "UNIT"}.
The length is {"value": 10.4, "unit": "mm"}
